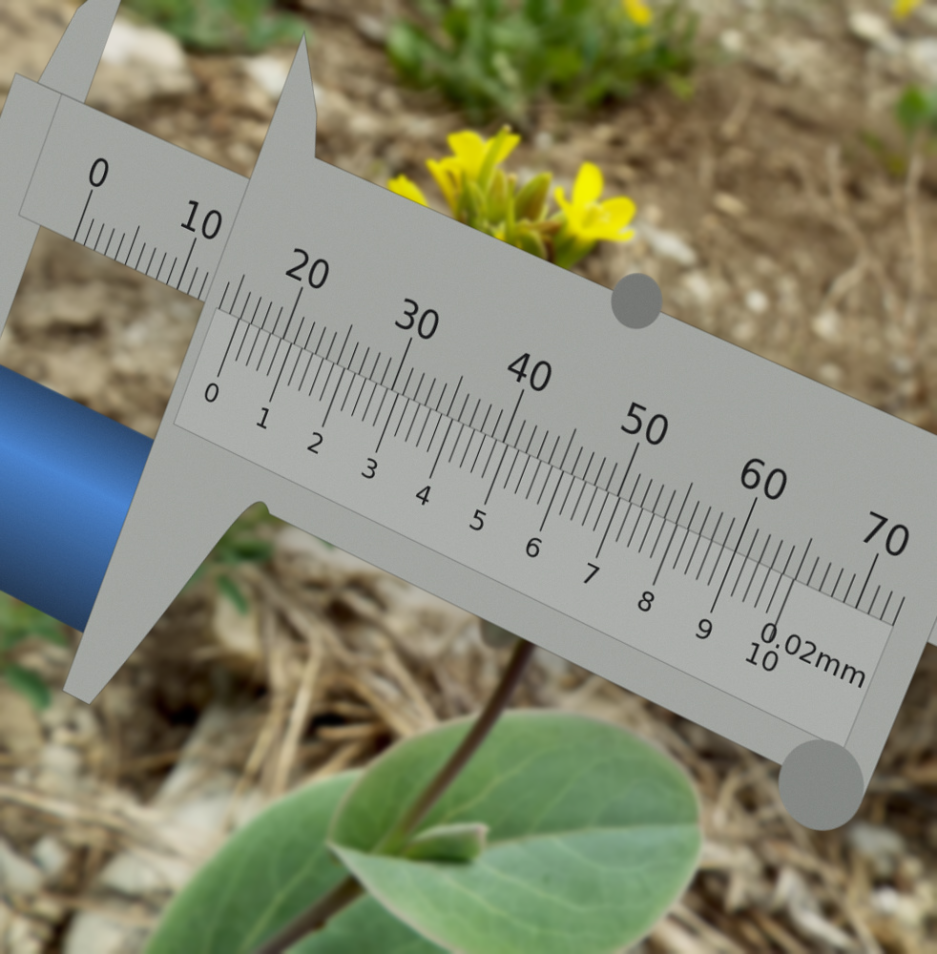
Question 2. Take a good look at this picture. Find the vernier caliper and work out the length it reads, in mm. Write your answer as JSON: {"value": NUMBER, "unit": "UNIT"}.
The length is {"value": 15.9, "unit": "mm"}
